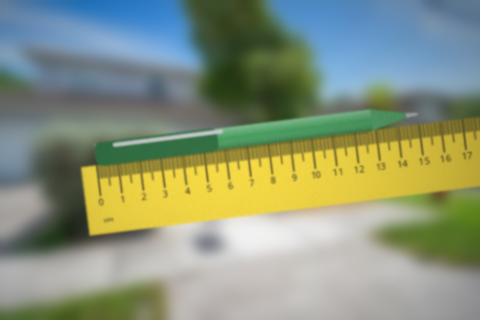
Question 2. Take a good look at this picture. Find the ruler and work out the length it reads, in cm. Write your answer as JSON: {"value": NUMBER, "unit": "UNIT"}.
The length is {"value": 15, "unit": "cm"}
